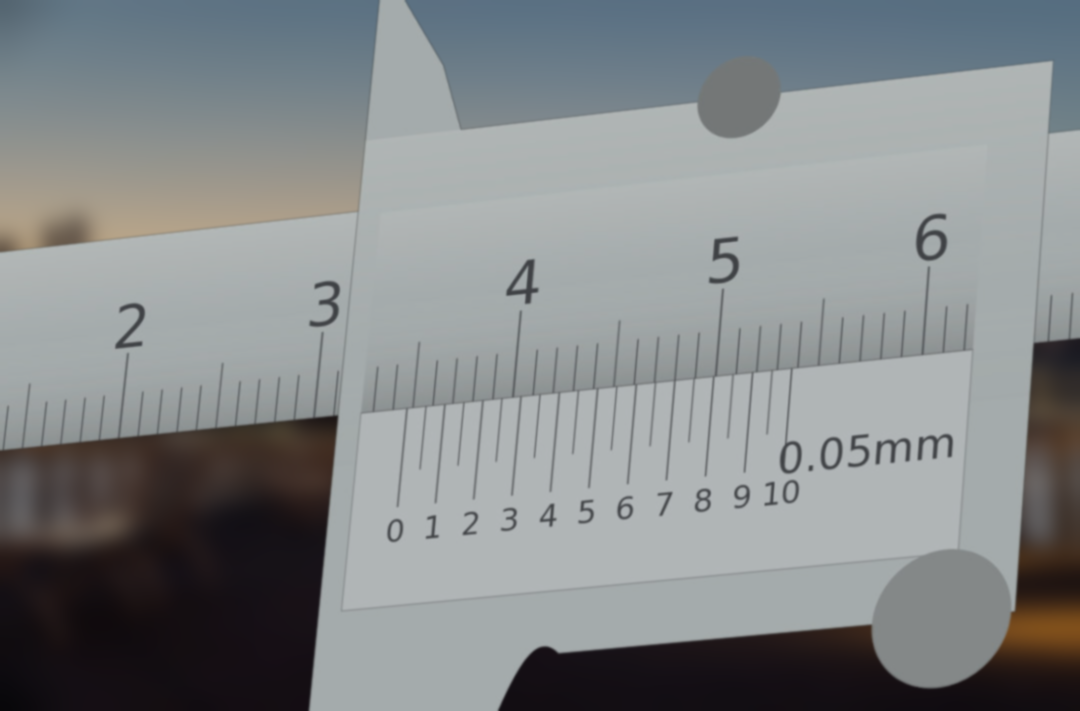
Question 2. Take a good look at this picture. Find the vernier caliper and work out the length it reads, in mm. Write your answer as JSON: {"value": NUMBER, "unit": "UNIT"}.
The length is {"value": 34.7, "unit": "mm"}
